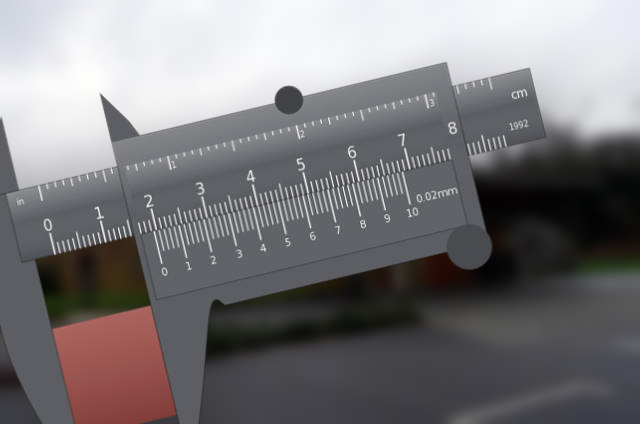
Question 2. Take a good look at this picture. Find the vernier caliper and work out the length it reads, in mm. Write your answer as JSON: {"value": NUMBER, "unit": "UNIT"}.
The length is {"value": 19.5, "unit": "mm"}
